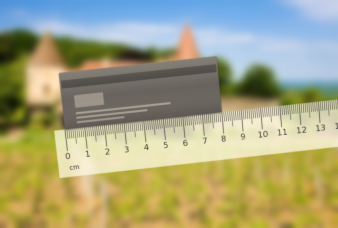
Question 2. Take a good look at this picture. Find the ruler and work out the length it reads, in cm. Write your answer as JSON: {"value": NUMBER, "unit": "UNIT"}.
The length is {"value": 8, "unit": "cm"}
